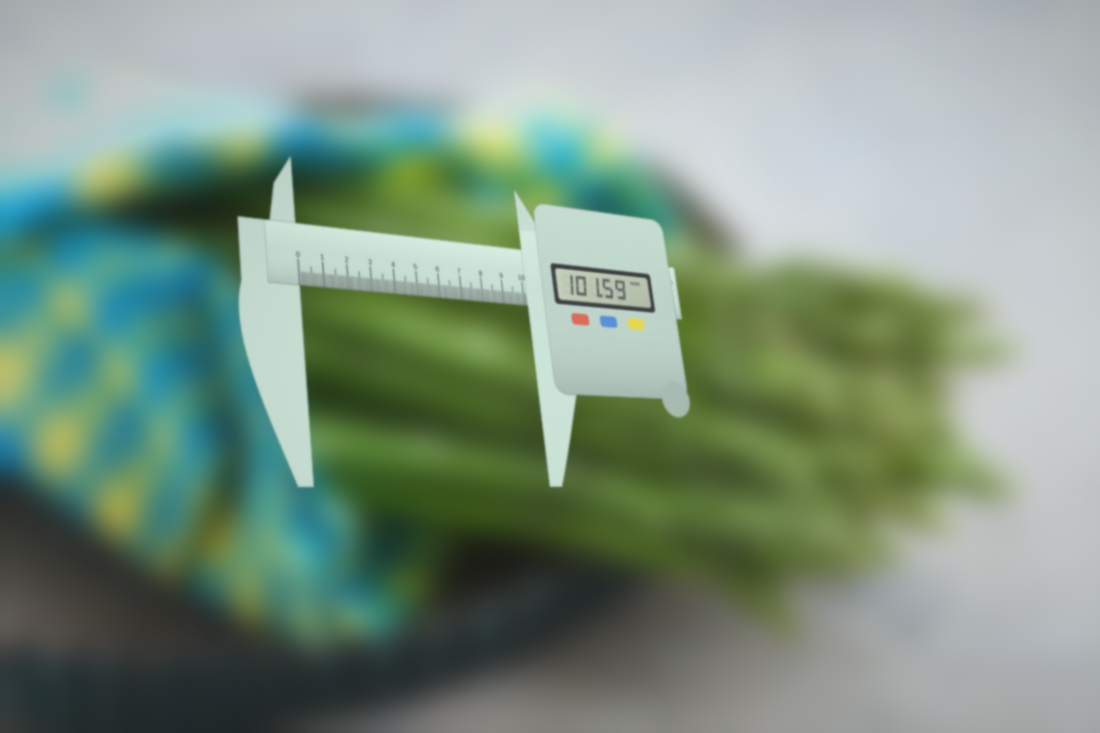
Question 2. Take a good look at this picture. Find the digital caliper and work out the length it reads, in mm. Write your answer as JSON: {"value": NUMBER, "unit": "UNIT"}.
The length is {"value": 101.59, "unit": "mm"}
